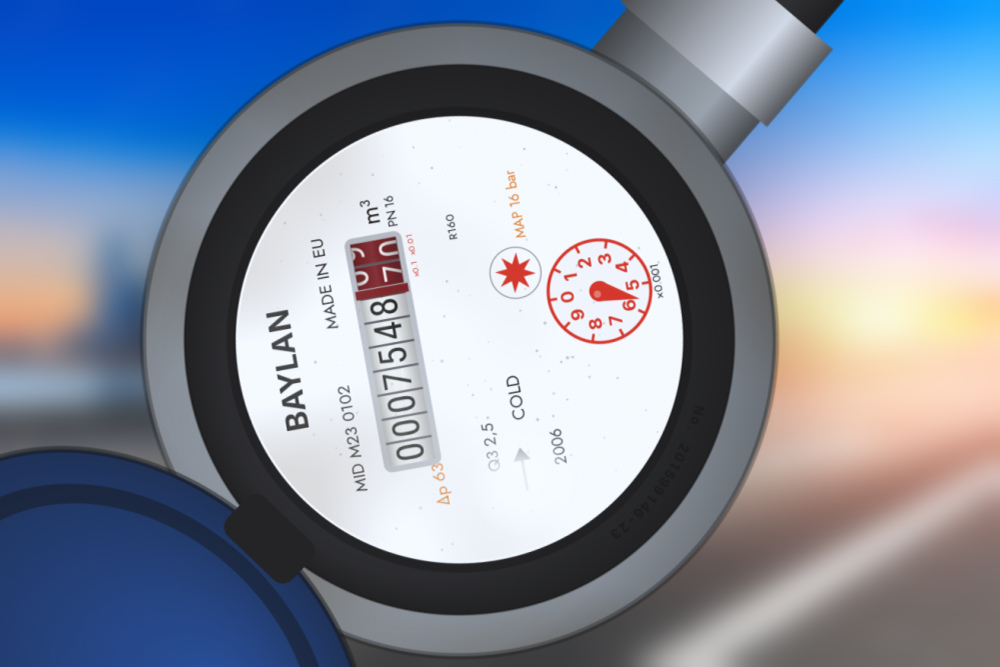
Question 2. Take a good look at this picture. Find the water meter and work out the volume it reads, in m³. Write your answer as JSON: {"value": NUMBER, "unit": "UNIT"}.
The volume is {"value": 7548.695, "unit": "m³"}
